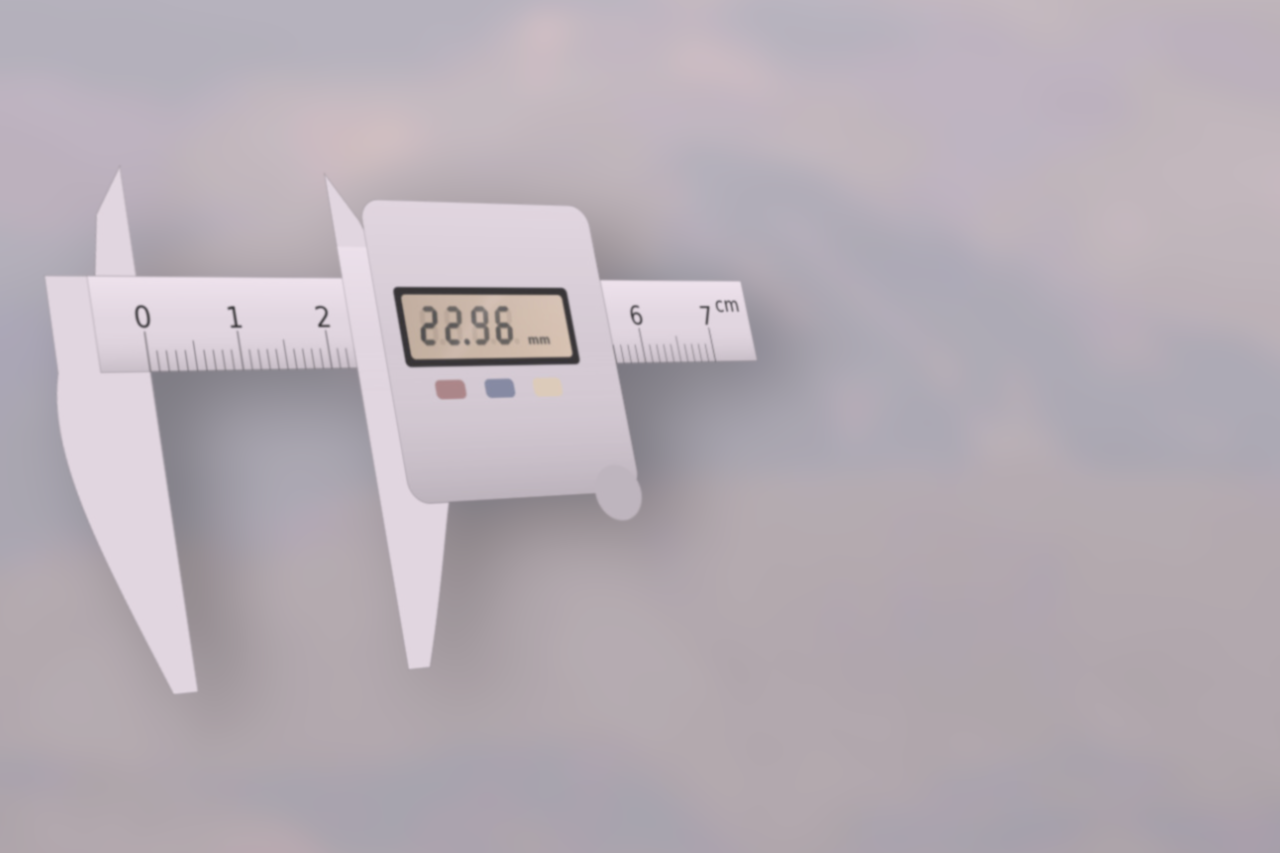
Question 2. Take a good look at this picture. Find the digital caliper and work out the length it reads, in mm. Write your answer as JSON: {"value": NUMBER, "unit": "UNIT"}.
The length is {"value": 22.96, "unit": "mm"}
